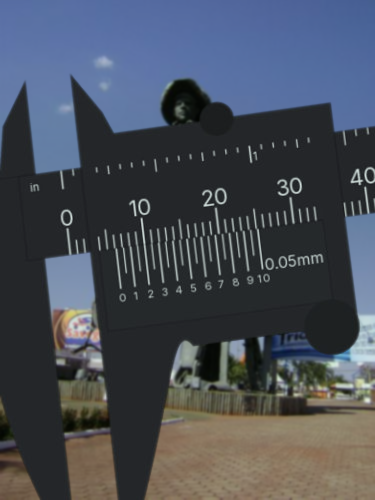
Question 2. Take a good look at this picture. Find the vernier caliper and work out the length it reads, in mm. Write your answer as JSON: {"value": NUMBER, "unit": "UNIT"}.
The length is {"value": 6.2, "unit": "mm"}
